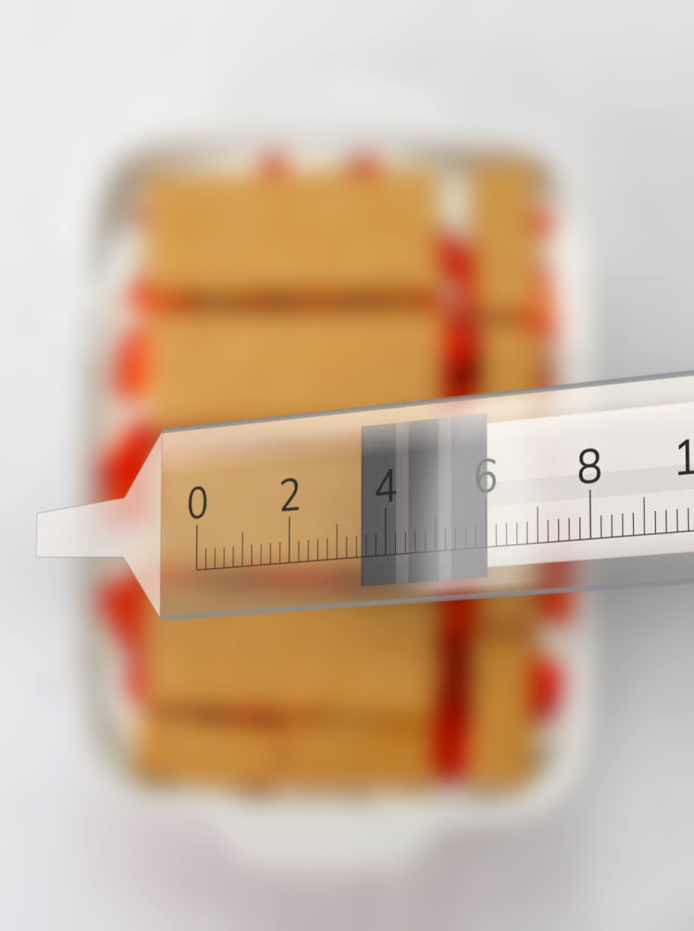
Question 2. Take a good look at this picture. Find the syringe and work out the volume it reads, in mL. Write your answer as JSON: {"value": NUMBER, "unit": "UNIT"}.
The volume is {"value": 3.5, "unit": "mL"}
